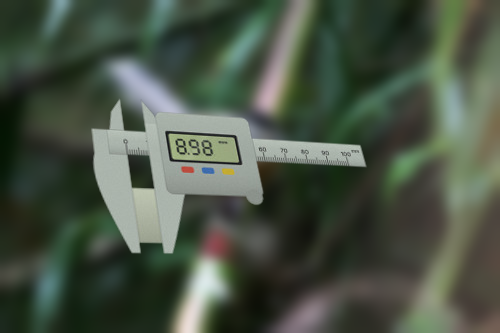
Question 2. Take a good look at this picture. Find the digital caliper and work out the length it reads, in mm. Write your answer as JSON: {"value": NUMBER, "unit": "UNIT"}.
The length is {"value": 8.98, "unit": "mm"}
